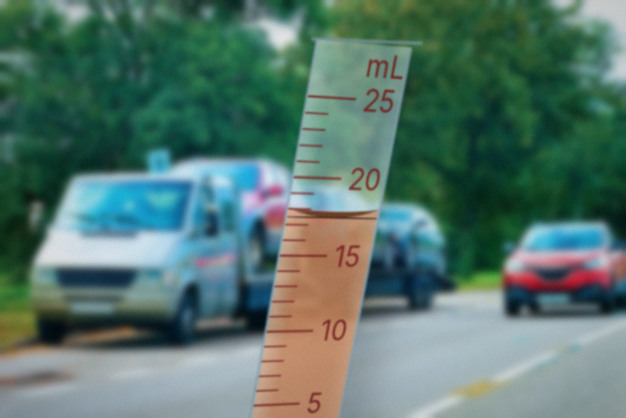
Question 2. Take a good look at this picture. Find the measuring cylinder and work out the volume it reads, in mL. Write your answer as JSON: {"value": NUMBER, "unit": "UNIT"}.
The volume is {"value": 17.5, "unit": "mL"}
